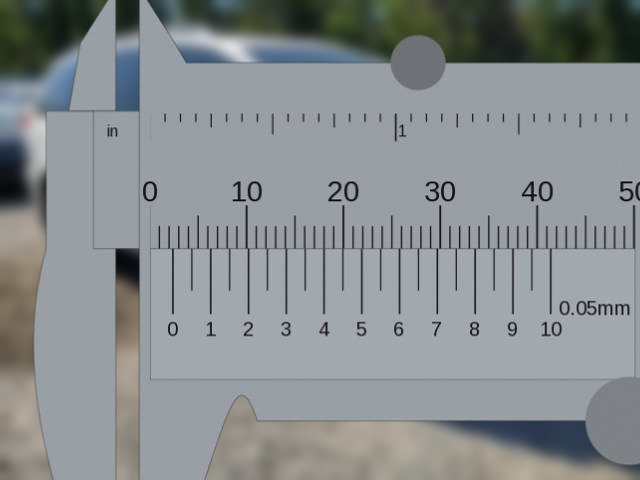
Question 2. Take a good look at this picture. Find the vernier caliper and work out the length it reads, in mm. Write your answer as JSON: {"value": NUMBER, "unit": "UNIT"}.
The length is {"value": 2.4, "unit": "mm"}
